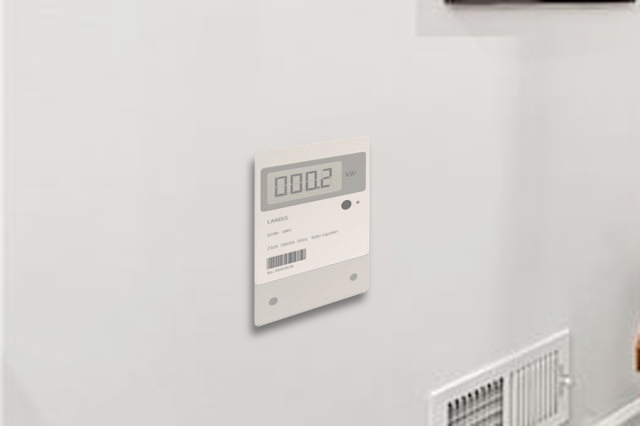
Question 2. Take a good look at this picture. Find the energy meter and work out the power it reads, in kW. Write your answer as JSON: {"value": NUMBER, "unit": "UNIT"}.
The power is {"value": 0.2, "unit": "kW"}
